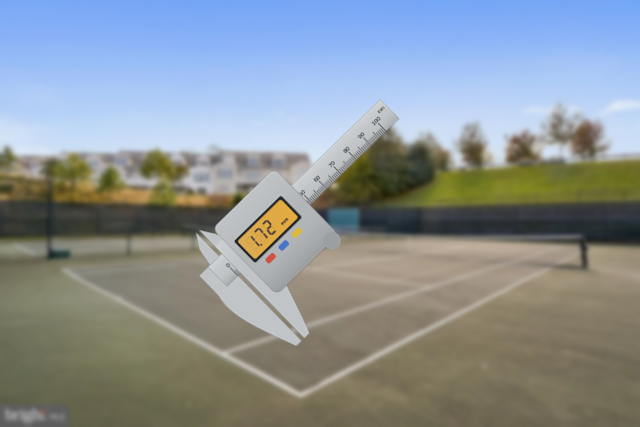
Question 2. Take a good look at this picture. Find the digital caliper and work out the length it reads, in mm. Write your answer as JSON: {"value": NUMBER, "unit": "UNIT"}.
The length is {"value": 1.72, "unit": "mm"}
